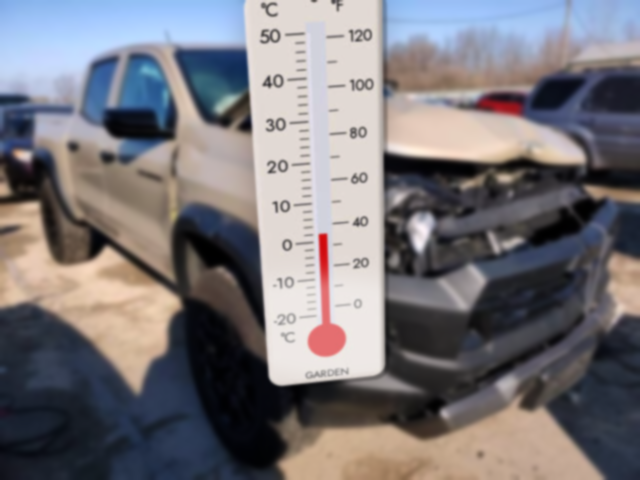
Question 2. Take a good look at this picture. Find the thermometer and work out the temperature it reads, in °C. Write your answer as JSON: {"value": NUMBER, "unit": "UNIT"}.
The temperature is {"value": 2, "unit": "°C"}
